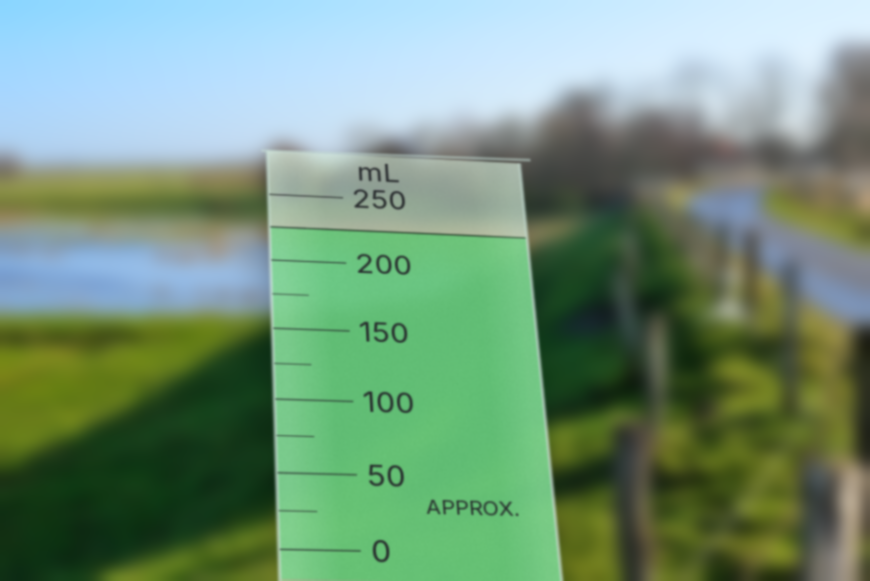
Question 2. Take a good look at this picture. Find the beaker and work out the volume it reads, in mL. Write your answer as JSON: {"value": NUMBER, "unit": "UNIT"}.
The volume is {"value": 225, "unit": "mL"}
